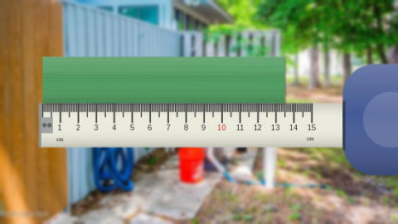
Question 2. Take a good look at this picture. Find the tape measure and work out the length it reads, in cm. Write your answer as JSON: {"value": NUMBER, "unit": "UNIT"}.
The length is {"value": 13.5, "unit": "cm"}
